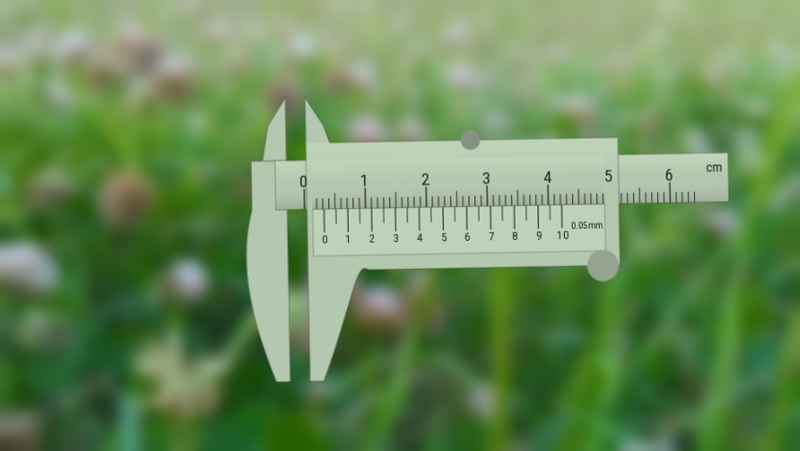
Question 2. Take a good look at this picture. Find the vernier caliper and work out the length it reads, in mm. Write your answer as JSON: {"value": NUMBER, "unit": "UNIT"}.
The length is {"value": 3.2, "unit": "mm"}
